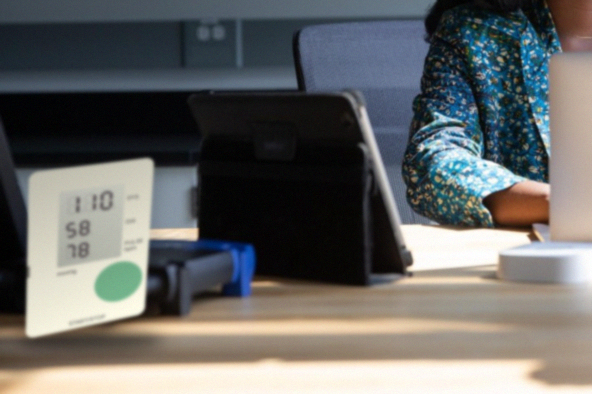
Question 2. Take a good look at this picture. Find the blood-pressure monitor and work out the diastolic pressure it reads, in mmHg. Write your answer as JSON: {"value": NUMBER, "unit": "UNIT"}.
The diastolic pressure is {"value": 58, "unit": "mmHg"}
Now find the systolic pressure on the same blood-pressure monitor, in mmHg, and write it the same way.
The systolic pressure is {"value": 110, "unit": "mmHg"}
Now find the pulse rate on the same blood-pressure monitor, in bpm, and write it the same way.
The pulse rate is {"value": 78, "unit": "bpm"}
